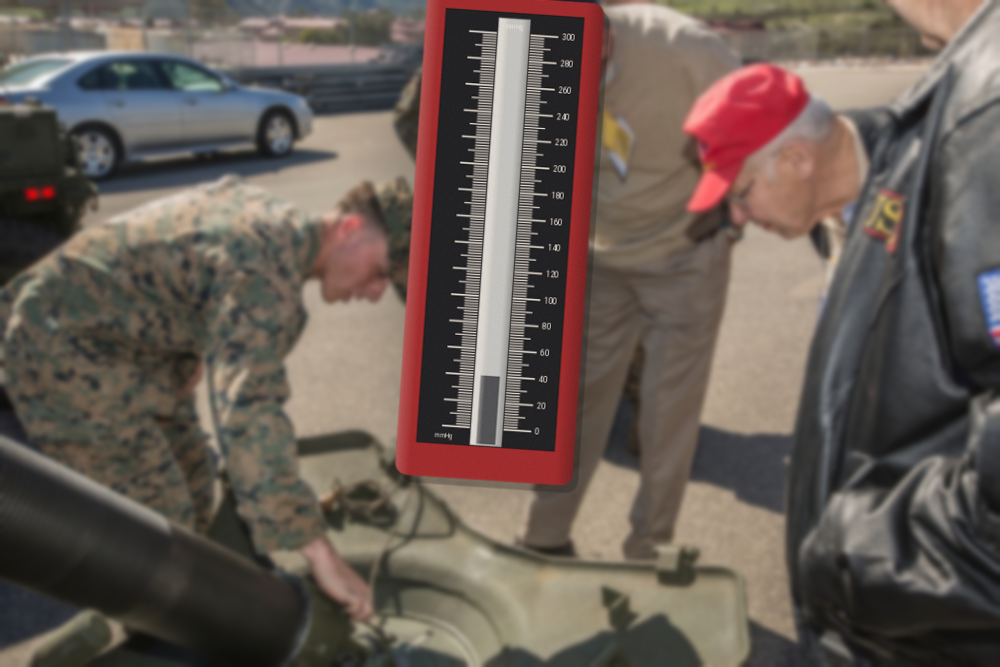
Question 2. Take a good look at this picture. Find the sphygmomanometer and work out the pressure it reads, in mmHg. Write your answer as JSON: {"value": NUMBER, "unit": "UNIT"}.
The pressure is {"value": 40, "unit": "mmHg"}
